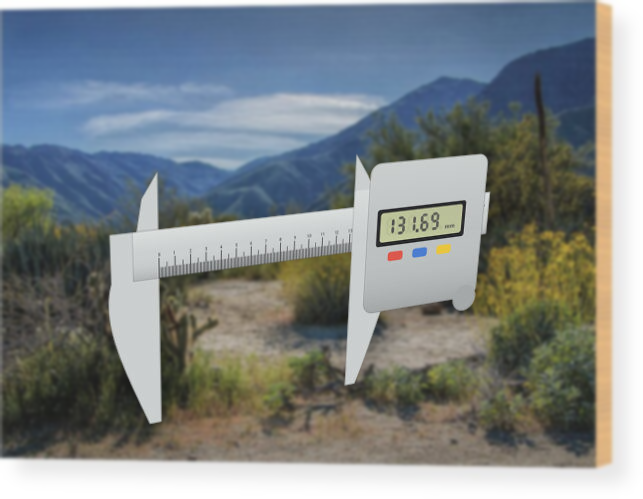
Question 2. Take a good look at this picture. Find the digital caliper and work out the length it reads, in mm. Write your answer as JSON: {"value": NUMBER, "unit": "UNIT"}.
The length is {"value": 131.69, "unit": "mm"}
